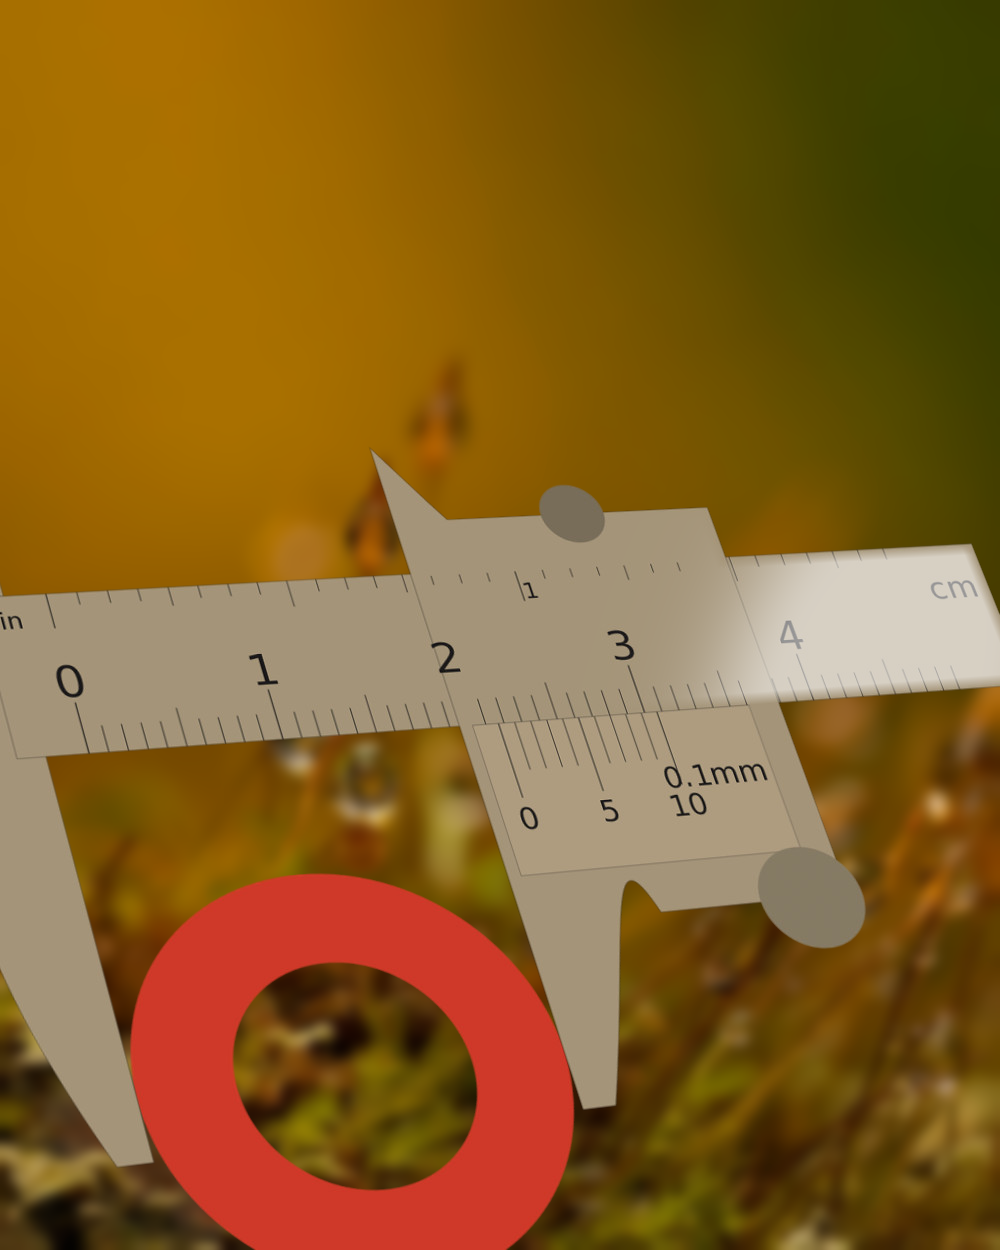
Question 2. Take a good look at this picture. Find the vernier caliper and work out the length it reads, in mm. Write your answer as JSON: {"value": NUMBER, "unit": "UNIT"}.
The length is {"value": 21.7, "unit": "mm"}
